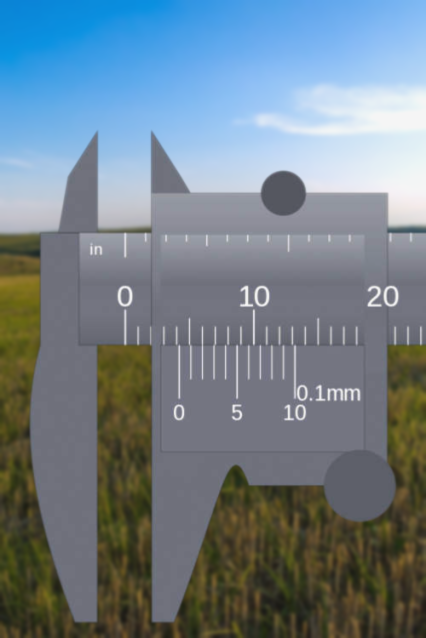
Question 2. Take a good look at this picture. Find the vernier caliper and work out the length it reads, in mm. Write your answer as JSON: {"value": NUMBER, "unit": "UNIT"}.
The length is {"value": 4.2, "unit": "mm"}
